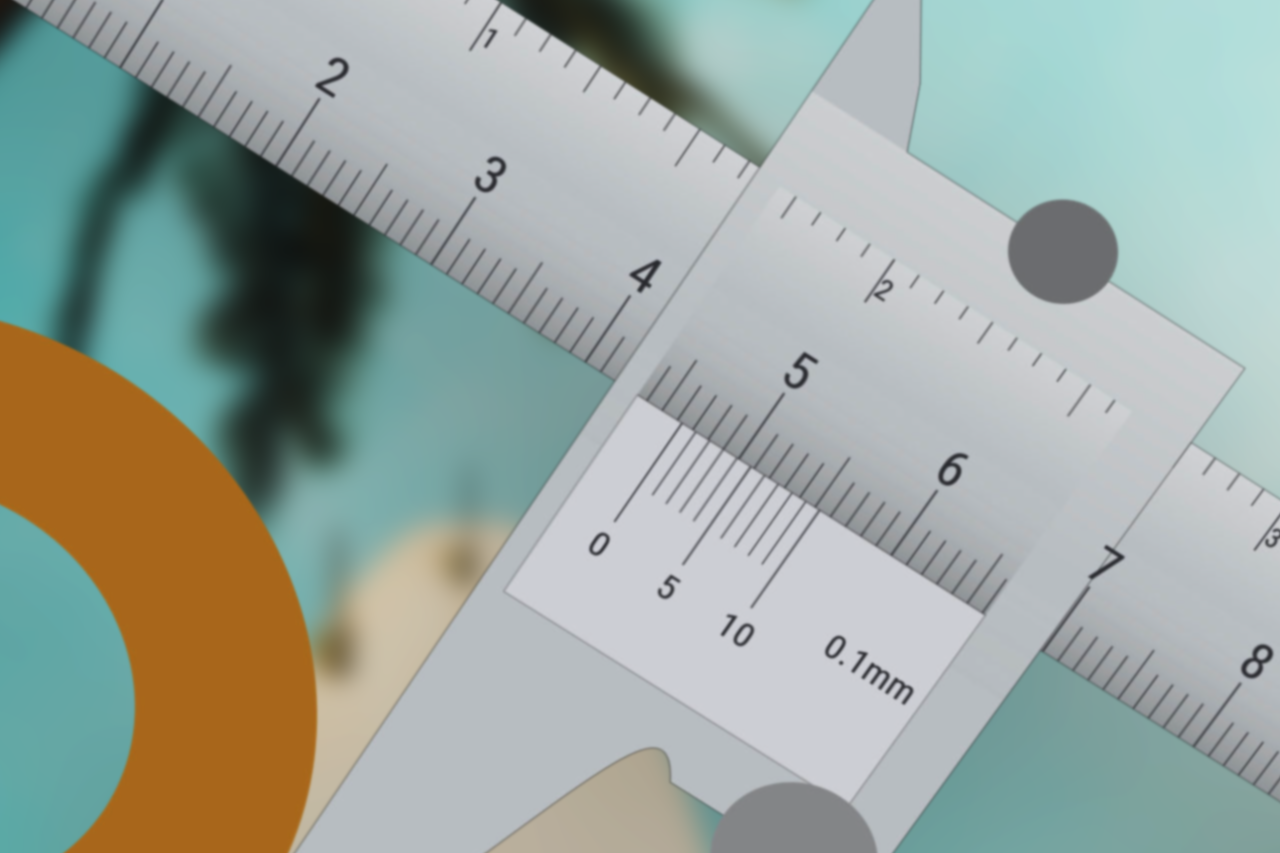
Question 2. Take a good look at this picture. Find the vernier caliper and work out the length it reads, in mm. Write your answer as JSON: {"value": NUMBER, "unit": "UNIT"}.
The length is {"value": 46.3, "unit": "mm"}
